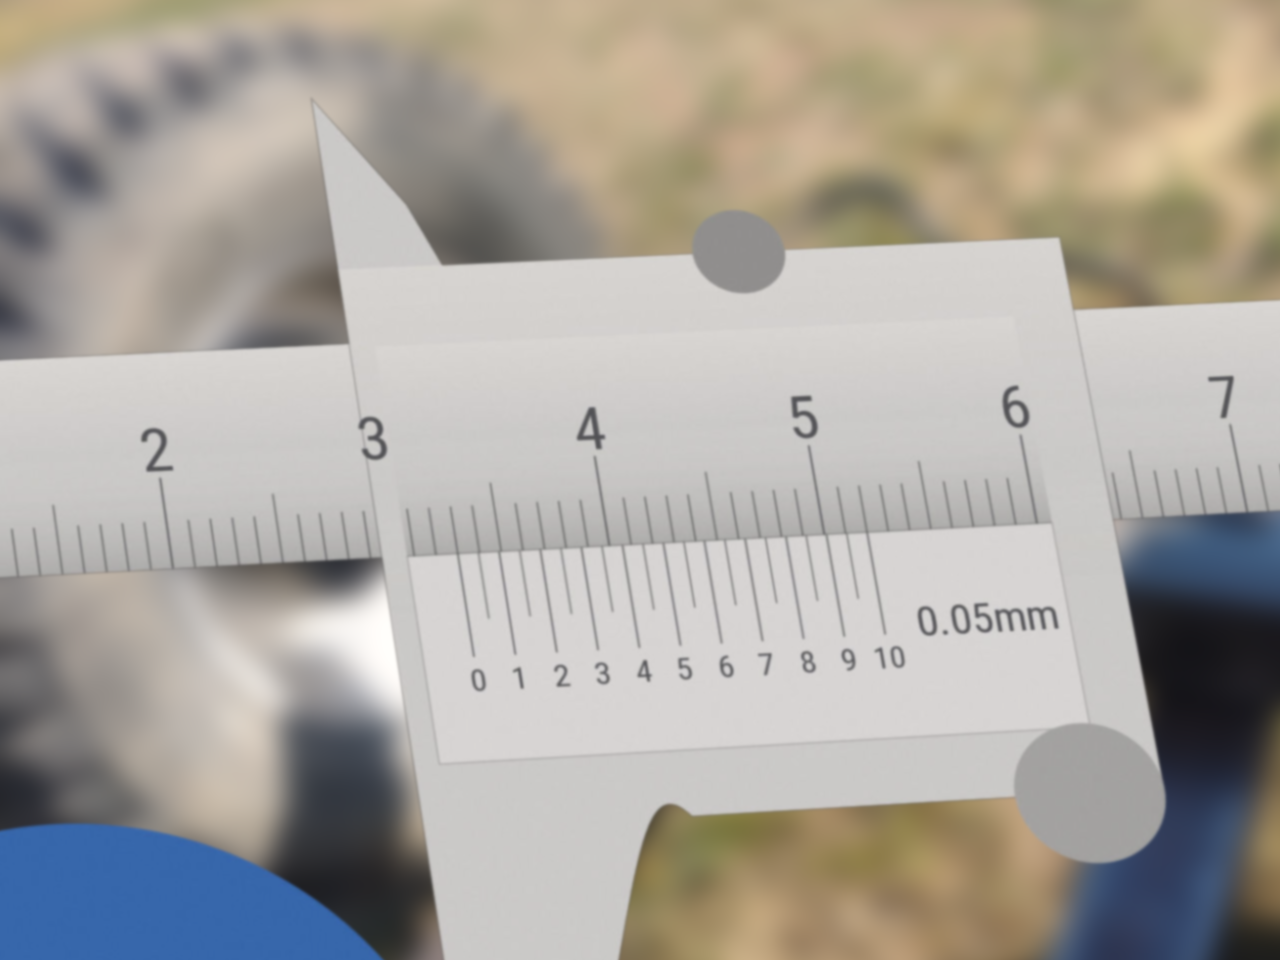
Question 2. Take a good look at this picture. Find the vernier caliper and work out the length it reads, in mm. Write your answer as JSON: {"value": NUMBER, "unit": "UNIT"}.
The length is {"value": 33.0, "unit": "mm"}
